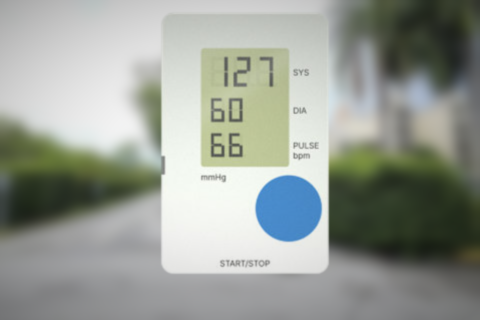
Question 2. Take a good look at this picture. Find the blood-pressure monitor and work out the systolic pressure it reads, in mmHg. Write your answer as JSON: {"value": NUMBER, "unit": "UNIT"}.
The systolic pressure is {"value": 127, "unit": "mmHg"}
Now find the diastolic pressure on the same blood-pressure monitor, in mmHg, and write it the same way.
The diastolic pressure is {"value": 60, "unit": "mmHg"}
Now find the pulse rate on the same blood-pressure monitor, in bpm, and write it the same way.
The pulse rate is {"value": 66, "unit": "bpm"}
